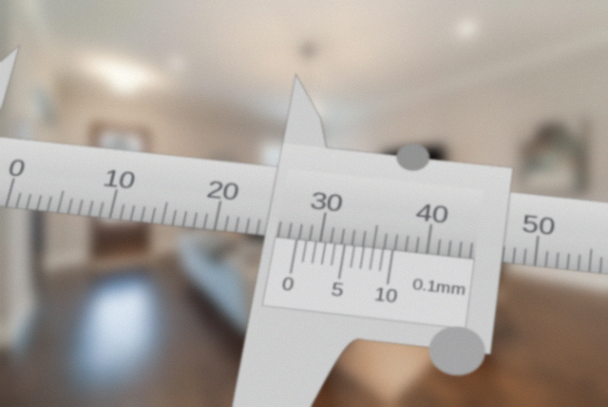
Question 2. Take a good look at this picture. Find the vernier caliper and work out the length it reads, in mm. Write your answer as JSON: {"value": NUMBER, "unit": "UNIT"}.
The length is {"value": 27.8, "unit": "mm"}
